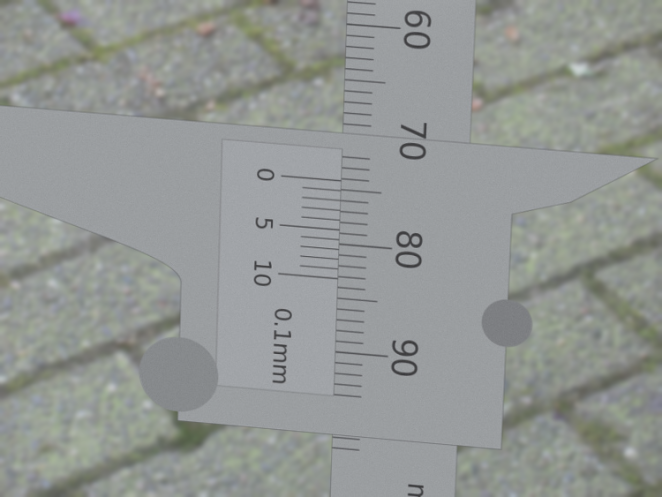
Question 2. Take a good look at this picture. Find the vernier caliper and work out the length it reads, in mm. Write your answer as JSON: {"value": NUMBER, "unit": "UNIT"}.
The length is {"value": 74.2, "unit": "mm"}
